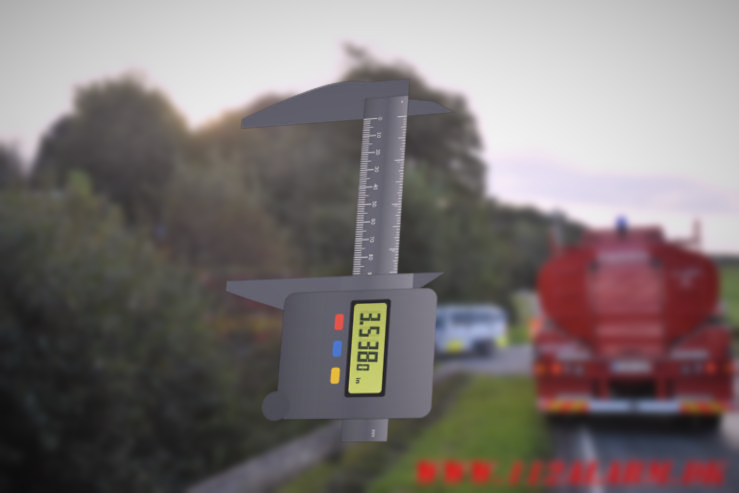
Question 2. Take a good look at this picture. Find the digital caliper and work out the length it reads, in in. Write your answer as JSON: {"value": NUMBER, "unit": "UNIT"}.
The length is {"value": 3.5380, "unit": "in"}
